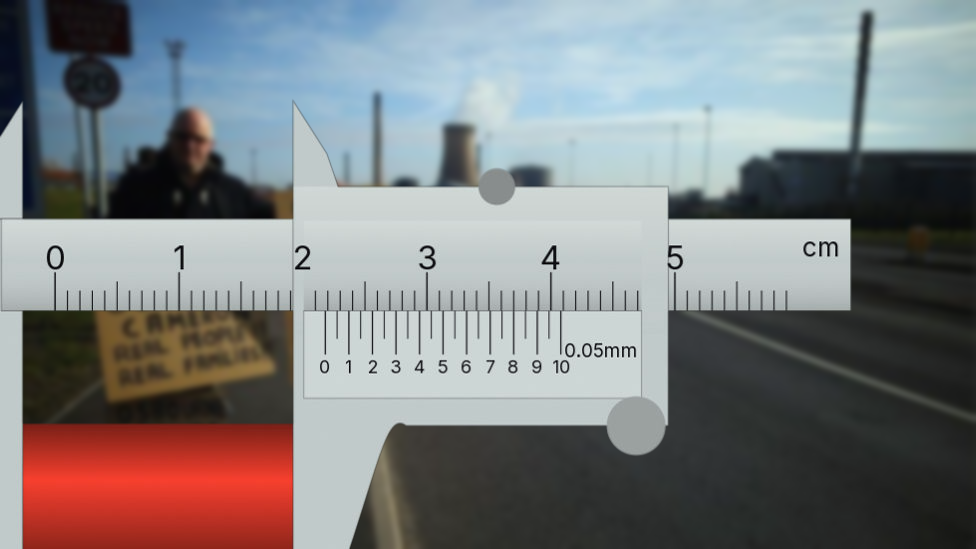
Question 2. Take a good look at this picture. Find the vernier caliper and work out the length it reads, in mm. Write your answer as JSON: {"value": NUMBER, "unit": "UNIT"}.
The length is {"value": 21.8, "unit": "mm"}
